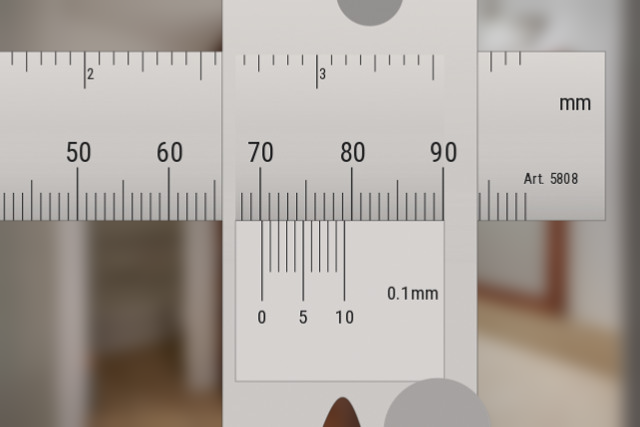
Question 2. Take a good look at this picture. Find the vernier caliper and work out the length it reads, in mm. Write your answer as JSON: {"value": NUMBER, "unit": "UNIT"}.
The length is {"value": 70.2, "unit": "mm"}
